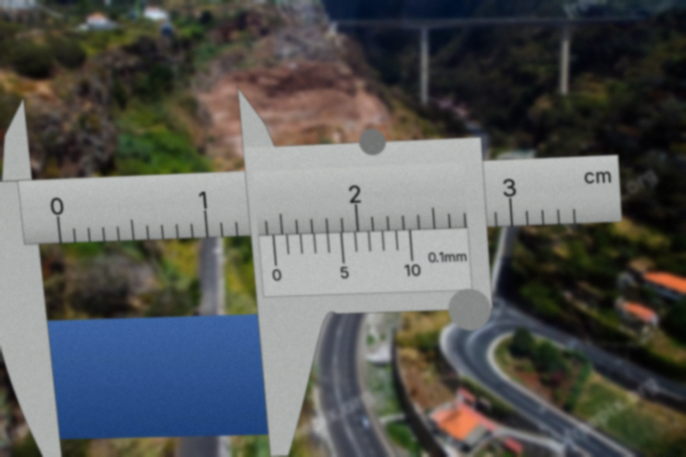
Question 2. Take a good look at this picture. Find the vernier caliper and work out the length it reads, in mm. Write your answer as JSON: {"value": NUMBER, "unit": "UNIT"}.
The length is {"value": 14.4, "unit": "mm"}
